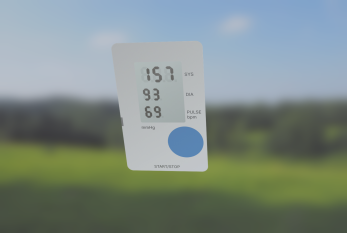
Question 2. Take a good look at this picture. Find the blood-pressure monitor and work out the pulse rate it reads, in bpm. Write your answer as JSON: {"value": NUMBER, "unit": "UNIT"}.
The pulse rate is {"value": 69, "unit": "bpm"}
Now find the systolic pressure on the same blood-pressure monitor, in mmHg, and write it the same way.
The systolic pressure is {"value": 157, "unit": "mmHg"}
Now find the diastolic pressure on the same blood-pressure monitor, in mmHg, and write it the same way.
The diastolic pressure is {"value": 93, "unit": "mmHg"}
